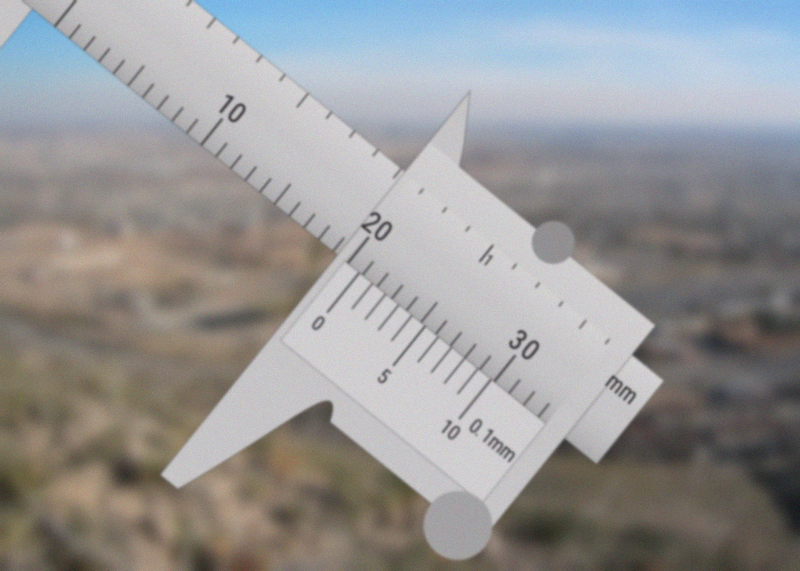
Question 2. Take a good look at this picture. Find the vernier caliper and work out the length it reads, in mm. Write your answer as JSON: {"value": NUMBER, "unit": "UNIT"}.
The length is {"value": 20.8, "unit": "mm"}
